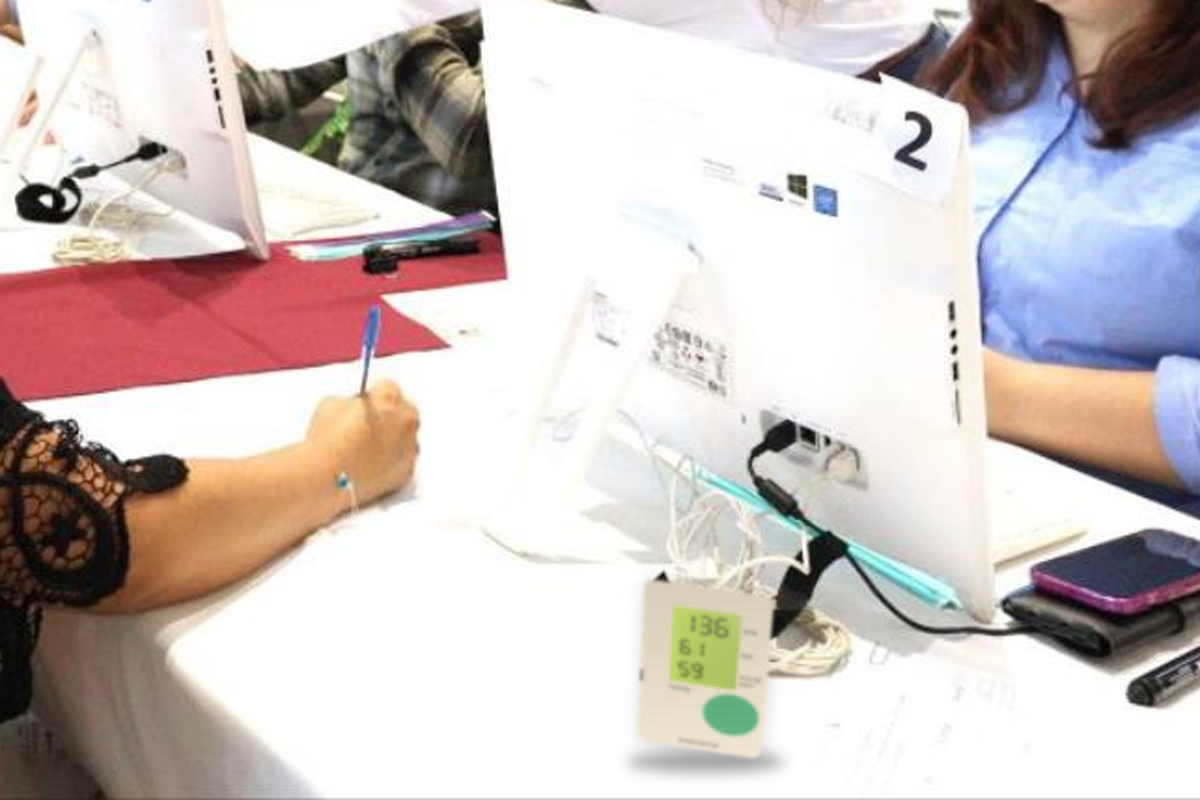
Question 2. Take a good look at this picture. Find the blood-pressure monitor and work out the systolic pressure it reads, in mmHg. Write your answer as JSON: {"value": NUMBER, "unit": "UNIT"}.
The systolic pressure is {"value": 136, "unit": "mmHg"}
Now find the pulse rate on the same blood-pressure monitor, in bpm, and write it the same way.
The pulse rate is {"value": 59, "unit": "bpm"}
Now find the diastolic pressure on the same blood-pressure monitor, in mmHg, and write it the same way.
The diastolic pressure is {"value": 61, "unit": "mmHg"}
